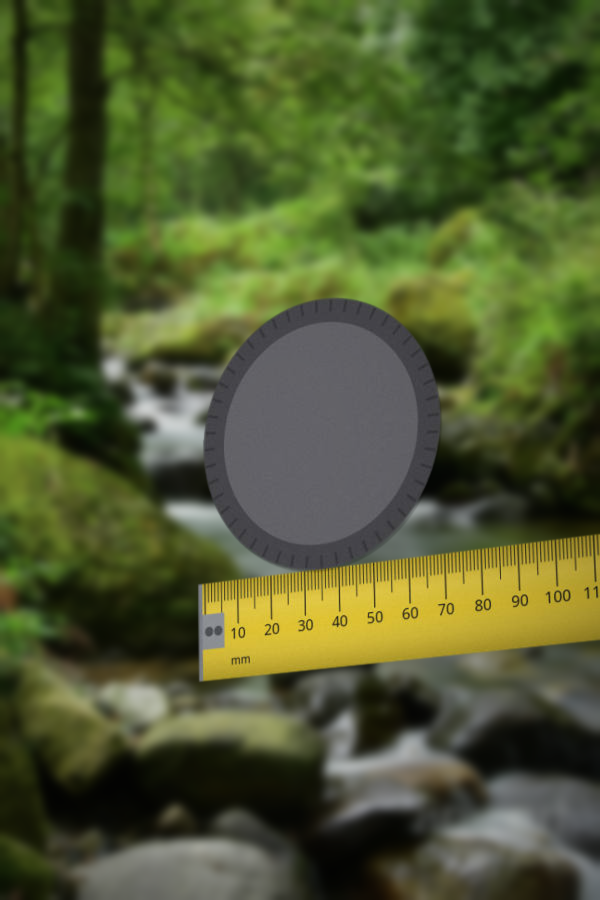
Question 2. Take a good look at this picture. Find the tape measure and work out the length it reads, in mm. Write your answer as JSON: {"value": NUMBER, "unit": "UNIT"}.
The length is {"value": 70, "unit": "mm"}
